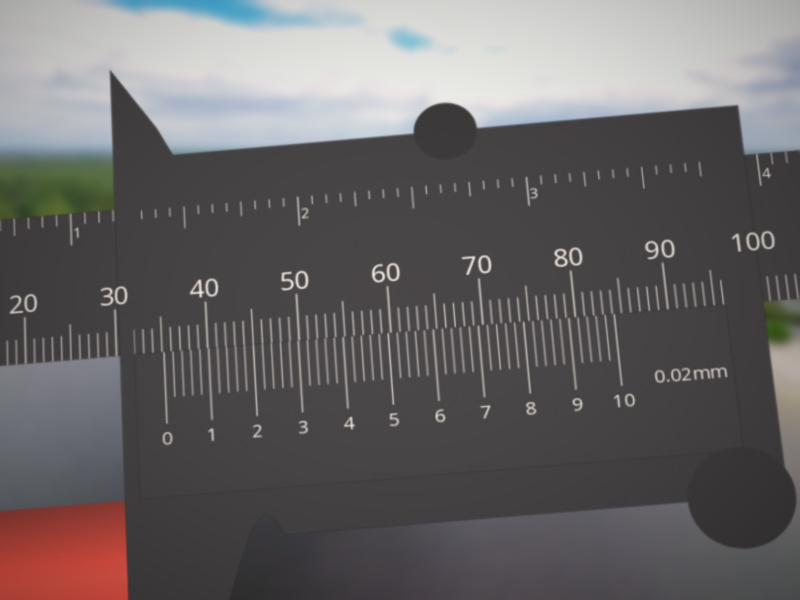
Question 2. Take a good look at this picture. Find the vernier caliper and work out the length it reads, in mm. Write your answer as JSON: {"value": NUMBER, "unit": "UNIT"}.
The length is {"value": 35.2, "unit": "mm"}
